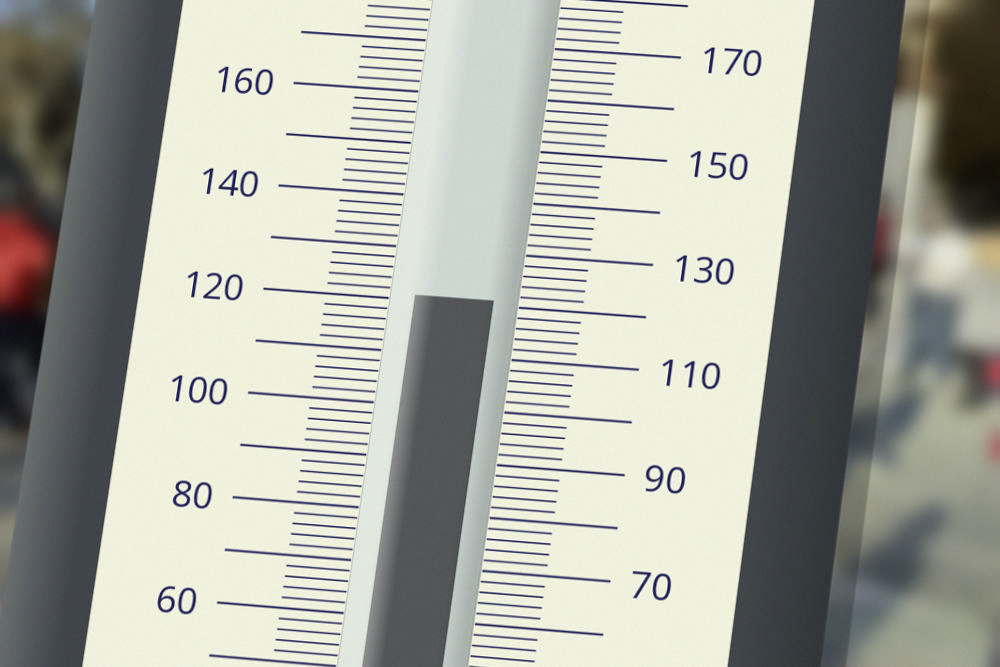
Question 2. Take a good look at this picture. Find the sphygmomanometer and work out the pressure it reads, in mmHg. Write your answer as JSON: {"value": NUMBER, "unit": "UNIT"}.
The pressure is {"value": 121, "unit": "mmHg"}
